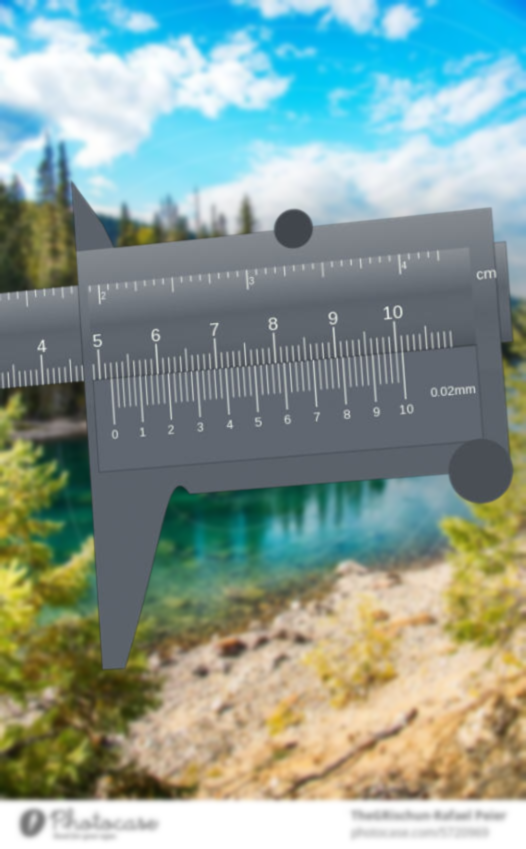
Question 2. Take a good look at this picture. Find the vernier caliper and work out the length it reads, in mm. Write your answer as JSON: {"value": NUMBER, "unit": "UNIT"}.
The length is {"value": 52.0, "unit": "mm"}
